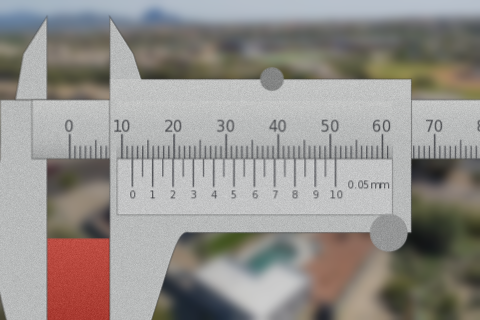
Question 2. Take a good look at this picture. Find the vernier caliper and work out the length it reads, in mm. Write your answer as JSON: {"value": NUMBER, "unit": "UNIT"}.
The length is {"value": 12.0, "unit": "mm"}
